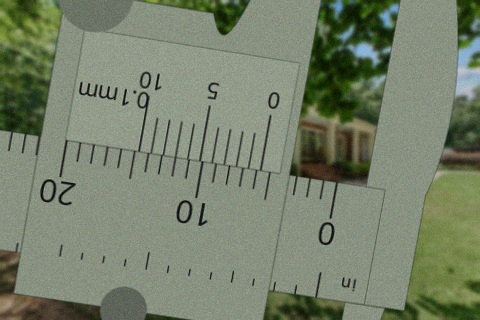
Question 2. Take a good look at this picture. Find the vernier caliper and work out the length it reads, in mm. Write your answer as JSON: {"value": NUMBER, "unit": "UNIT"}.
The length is {"value": 5.7, "unit": "mm"}
